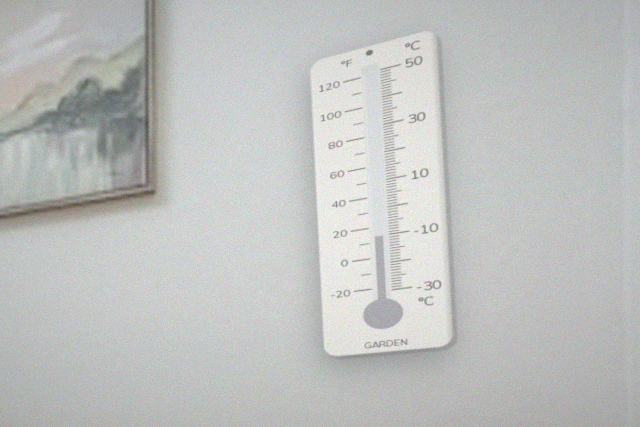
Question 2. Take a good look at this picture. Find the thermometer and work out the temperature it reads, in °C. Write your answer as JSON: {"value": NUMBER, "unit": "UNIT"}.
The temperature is {"value": -10, "unit": "°C"}
